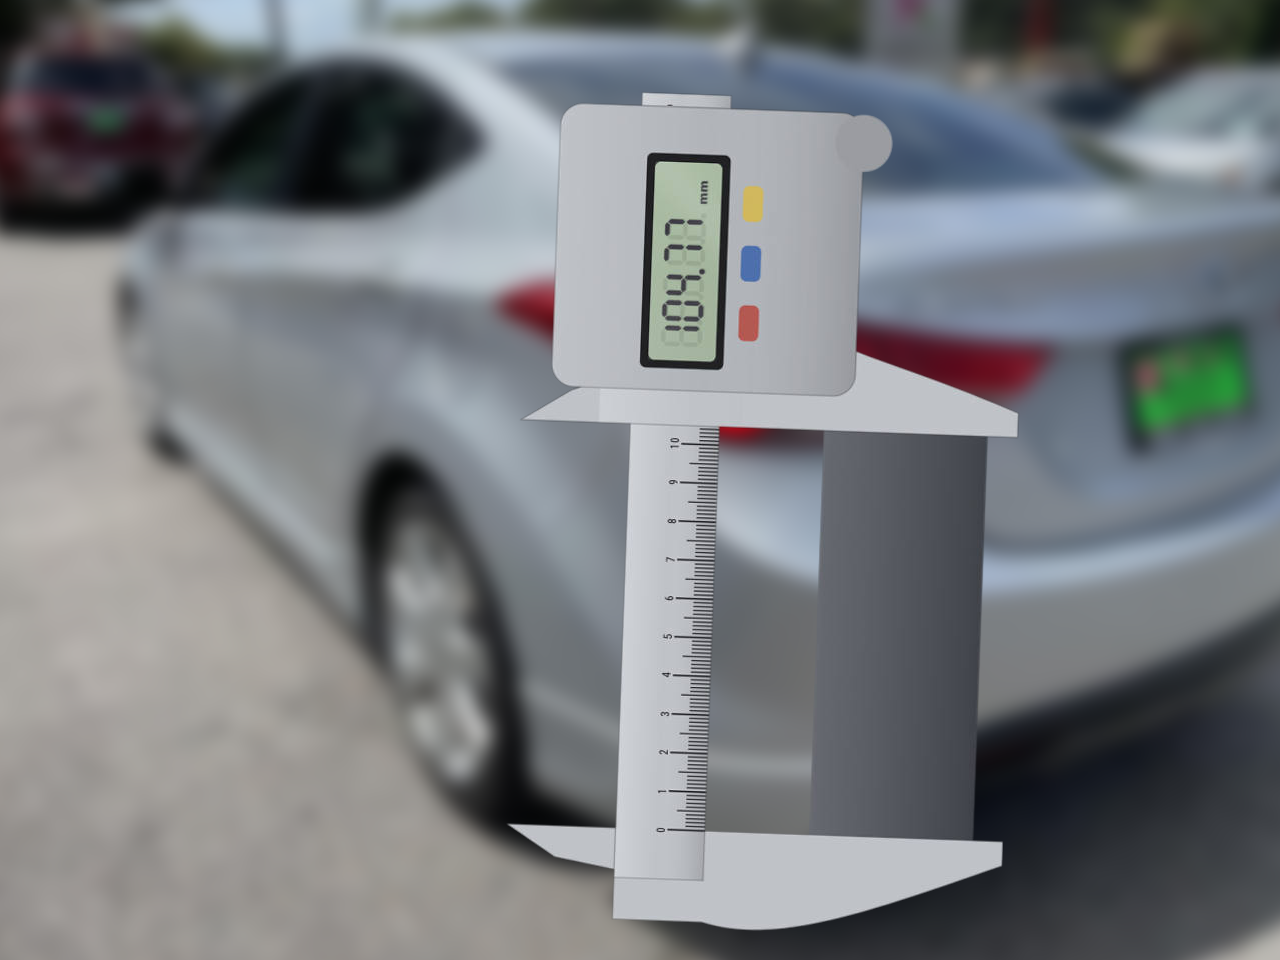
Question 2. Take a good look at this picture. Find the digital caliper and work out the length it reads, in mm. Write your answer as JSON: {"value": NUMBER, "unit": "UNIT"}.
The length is {"value": 104.77, "unit": "mm"}
